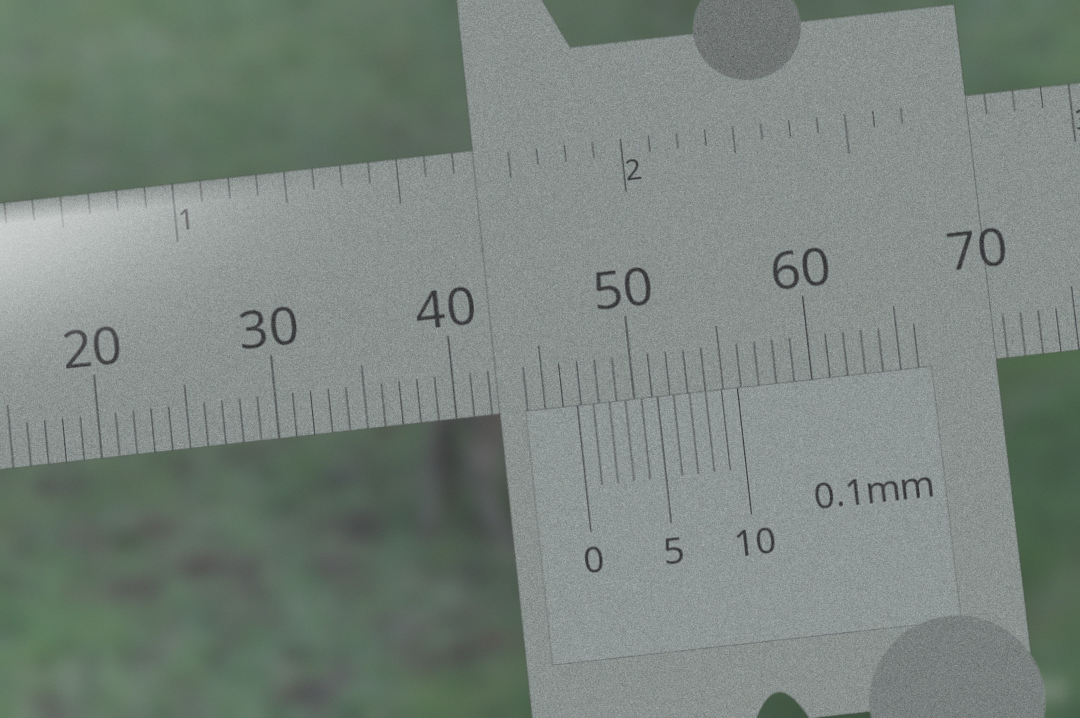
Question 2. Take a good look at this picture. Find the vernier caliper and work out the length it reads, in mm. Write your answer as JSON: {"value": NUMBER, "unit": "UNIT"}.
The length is {"value": 46.8, "unit": "mm"}
